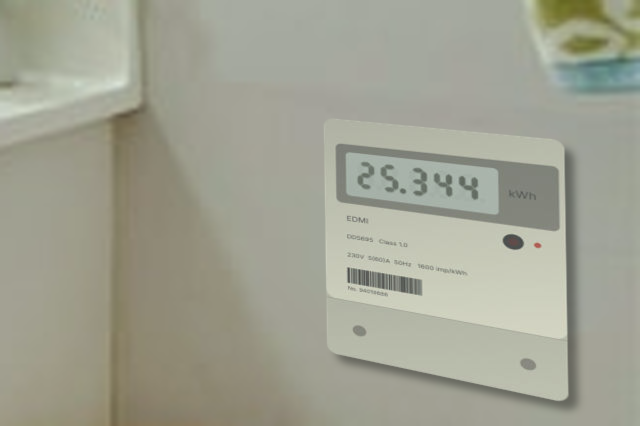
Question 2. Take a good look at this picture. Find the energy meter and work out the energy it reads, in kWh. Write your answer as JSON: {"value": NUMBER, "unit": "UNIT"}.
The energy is {"value": 25.344, "unit": "kWh"}
